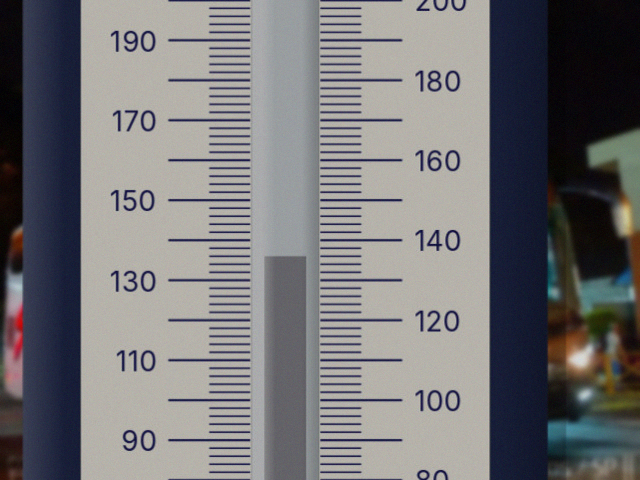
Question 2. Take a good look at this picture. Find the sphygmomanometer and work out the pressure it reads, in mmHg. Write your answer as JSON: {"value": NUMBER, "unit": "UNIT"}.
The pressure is {"value": 136, "unit": "mmHg"}
